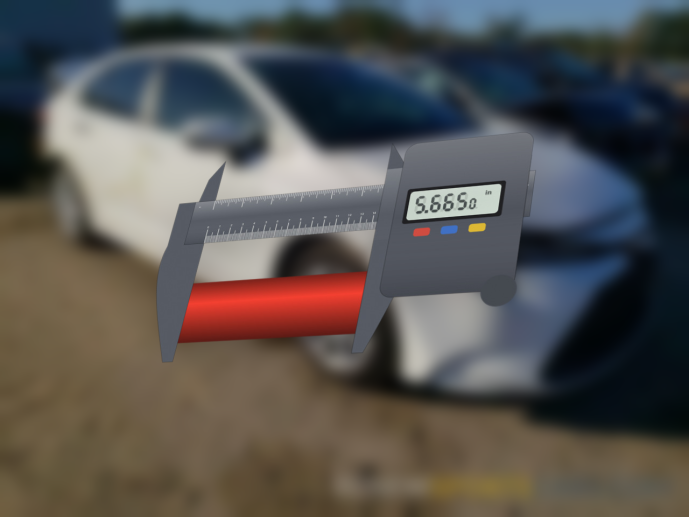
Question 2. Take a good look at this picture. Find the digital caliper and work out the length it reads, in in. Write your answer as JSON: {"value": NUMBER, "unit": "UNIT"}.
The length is {"value": 5.6650, "unit": "in"}
